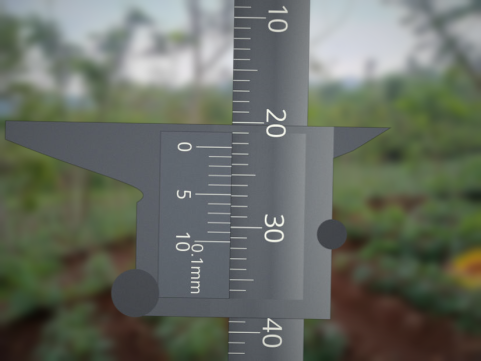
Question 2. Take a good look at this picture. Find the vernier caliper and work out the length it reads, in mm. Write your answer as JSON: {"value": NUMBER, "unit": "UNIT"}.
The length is {"value": 22.4, "unit": "mm"}
